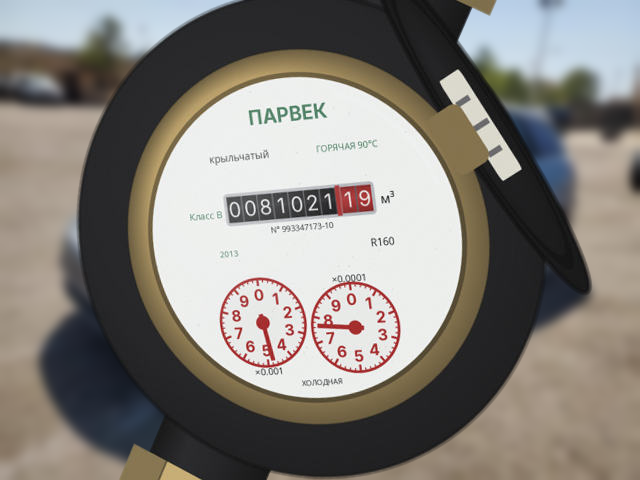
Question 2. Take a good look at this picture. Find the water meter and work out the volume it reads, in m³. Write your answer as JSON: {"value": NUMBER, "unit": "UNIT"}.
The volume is {"value": 81021.1947, "unit": "m³"}
